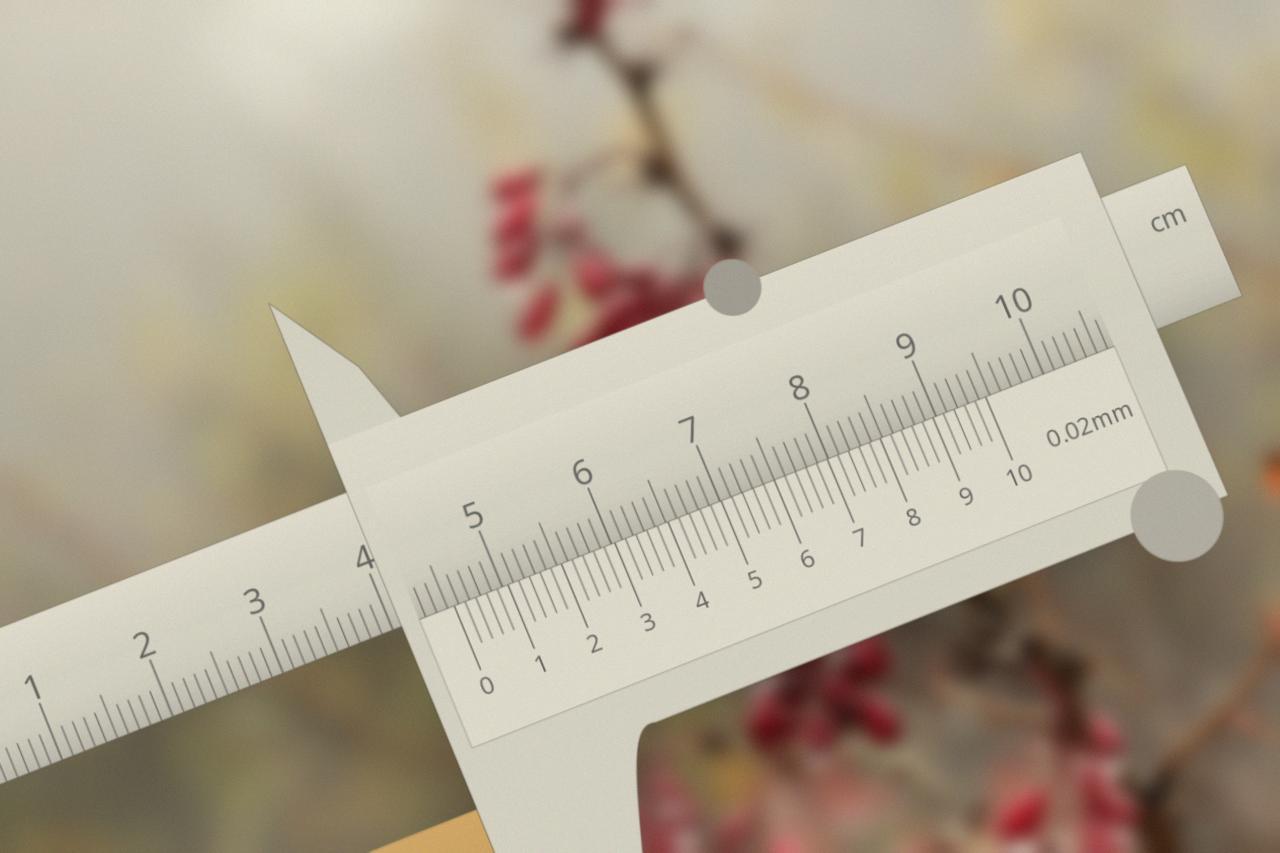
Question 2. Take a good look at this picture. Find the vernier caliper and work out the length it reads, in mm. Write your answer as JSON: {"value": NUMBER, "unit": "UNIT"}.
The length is {"value": 45.6, "unit": "mm"}
